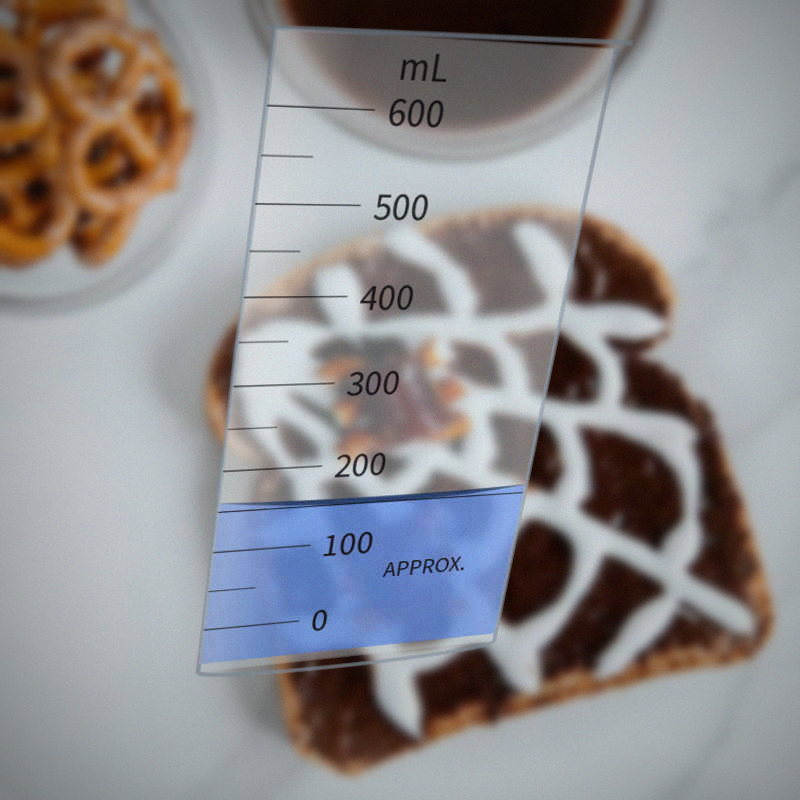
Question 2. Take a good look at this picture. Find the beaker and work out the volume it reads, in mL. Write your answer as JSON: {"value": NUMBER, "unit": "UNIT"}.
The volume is {"value": 150, "unit": "mL"}
